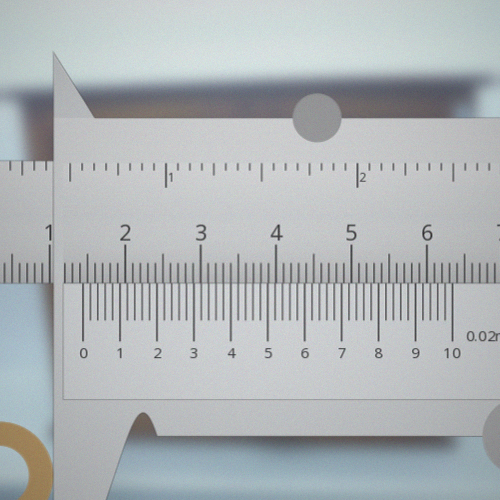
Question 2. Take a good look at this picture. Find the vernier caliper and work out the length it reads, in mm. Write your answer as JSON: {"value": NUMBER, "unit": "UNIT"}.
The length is {"value": 14.4, "unit": "mm"}
